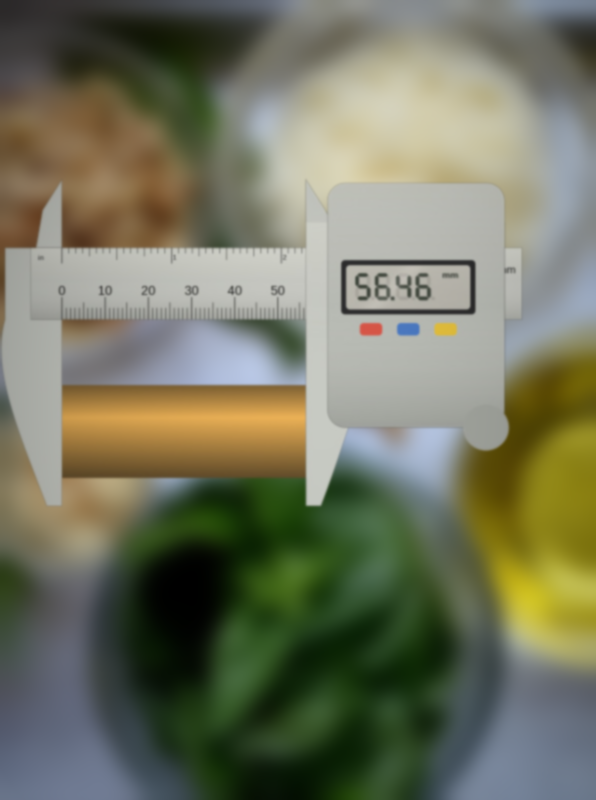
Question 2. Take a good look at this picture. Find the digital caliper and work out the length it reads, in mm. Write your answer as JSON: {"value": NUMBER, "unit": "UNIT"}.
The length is {"value": 56.46, "unit": "mm"}
